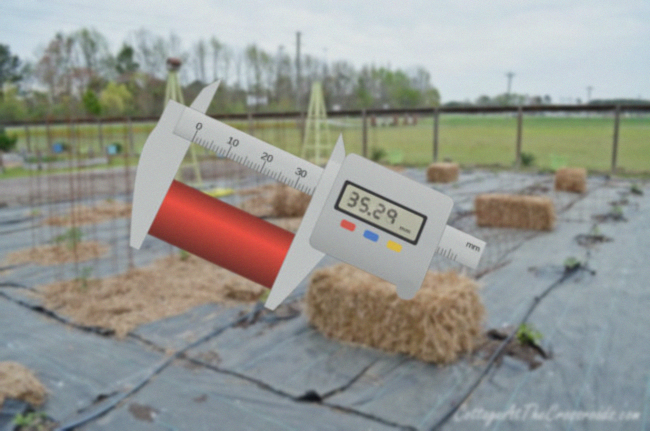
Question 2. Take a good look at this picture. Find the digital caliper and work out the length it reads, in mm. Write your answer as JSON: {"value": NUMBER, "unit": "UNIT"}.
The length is {"value": 35.29, "unit": "mm"}
